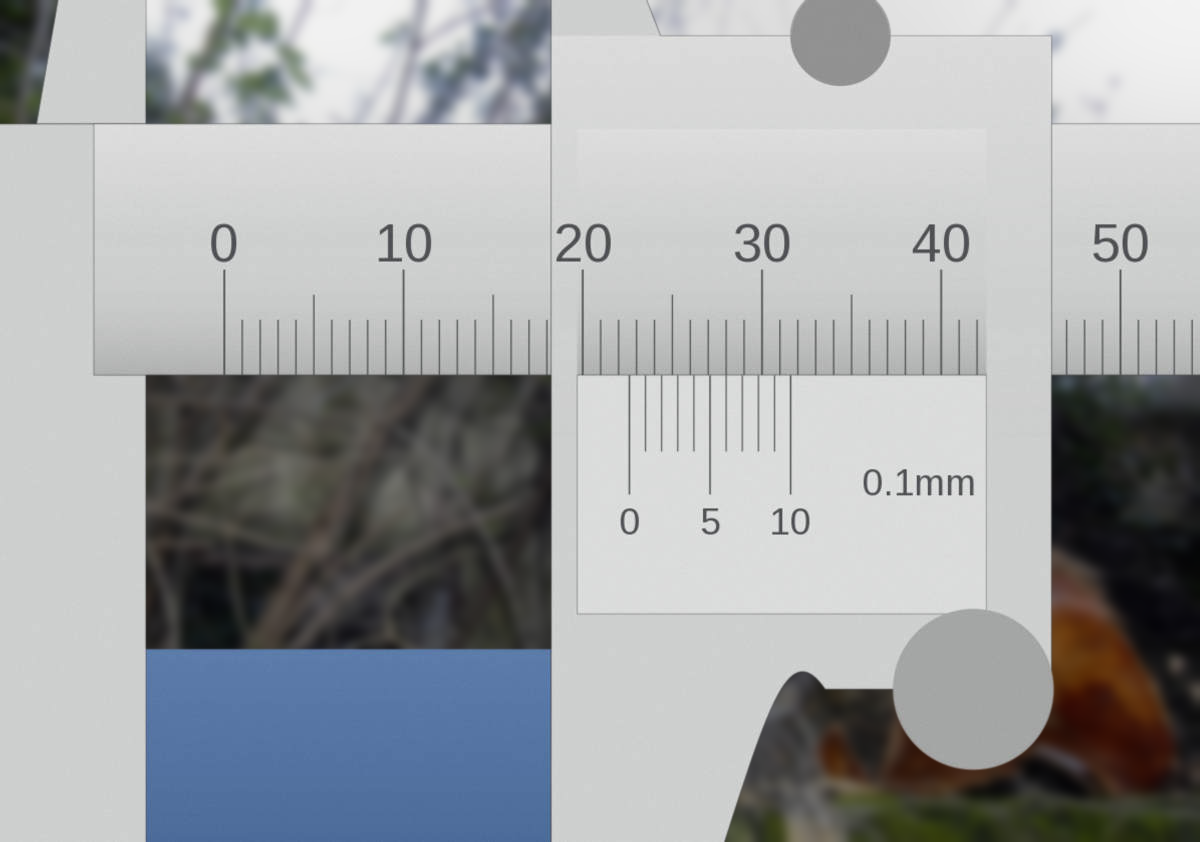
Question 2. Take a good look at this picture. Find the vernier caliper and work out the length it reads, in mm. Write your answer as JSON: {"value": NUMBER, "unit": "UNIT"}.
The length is {"value": 22.6, "unit": "mm"}
